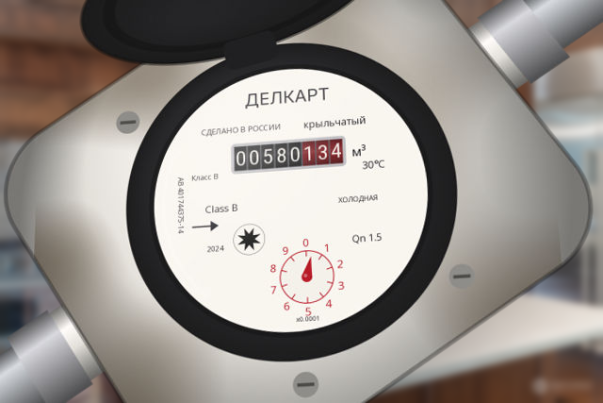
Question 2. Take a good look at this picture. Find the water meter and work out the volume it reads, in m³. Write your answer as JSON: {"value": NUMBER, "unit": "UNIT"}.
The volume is {"value": 580.1340, "unit": "m³"}
